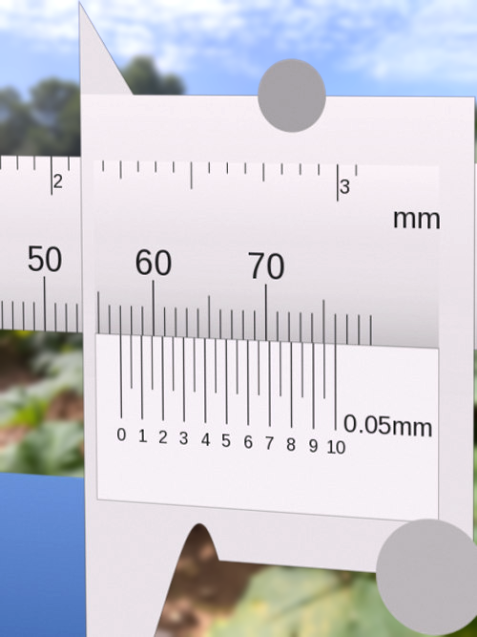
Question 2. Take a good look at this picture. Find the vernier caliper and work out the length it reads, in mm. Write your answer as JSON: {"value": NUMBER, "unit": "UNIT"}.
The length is {"value": 57.0, "unit": "mm"}
